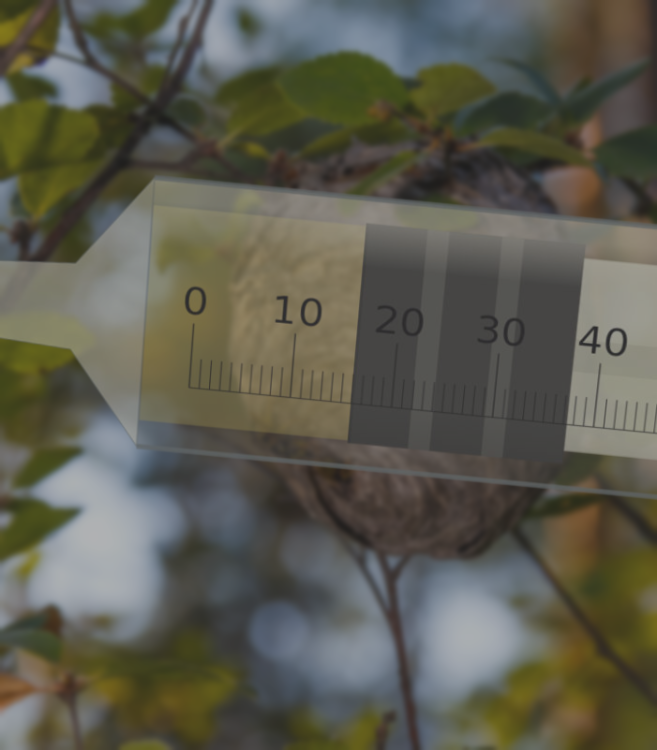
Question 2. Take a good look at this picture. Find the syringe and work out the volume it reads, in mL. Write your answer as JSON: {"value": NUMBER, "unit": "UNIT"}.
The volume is {"value": 16, "unit": "mL"}
